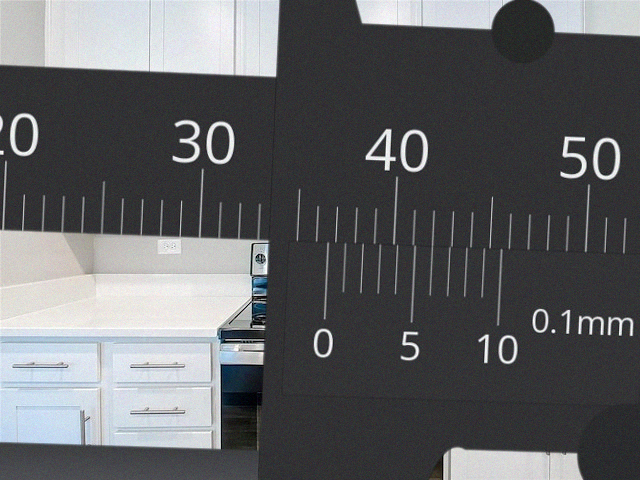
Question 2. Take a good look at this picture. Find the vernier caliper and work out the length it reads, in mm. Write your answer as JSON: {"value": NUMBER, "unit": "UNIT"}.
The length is {"value": 36.6, "unit": "mm"}
